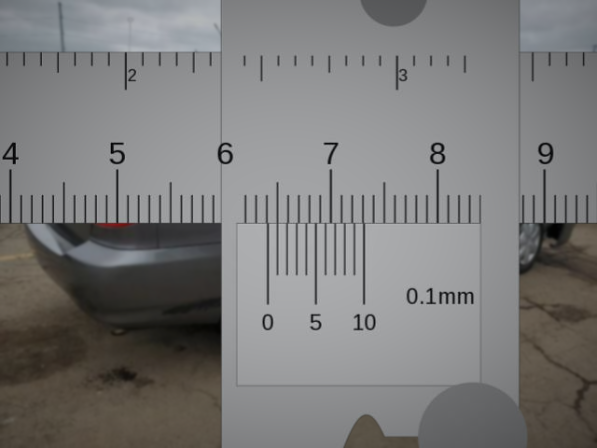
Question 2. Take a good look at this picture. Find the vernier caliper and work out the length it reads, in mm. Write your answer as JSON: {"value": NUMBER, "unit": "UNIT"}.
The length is {"value": 64.1, "unit": "mm"}
